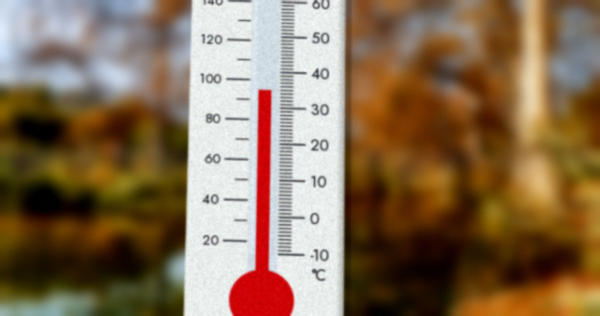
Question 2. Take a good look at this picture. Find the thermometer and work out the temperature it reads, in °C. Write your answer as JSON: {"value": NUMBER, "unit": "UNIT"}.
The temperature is {"value": 35, "unit": "°C"}
